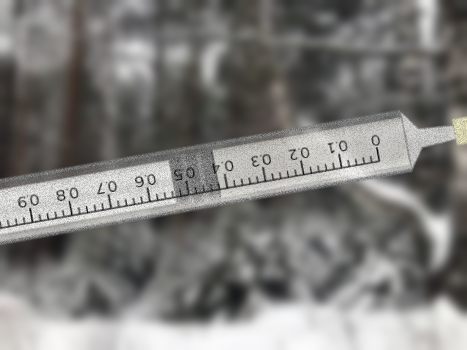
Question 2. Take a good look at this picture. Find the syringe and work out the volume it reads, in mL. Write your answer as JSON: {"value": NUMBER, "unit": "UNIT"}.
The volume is {"value": 0.42, "unit": "mL"}
